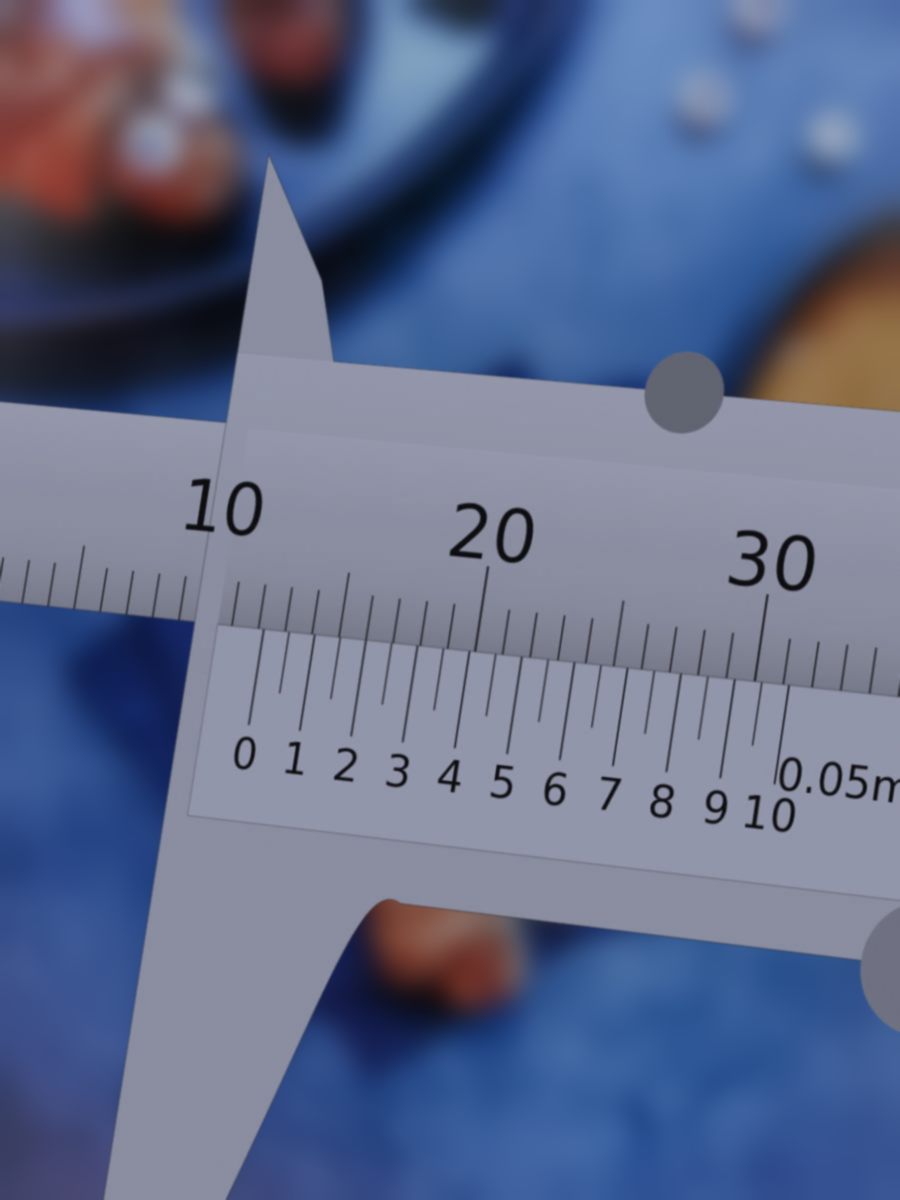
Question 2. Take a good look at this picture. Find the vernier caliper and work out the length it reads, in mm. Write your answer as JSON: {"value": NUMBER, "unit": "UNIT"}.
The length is {"value": 12.2, "unit": "mm"}
